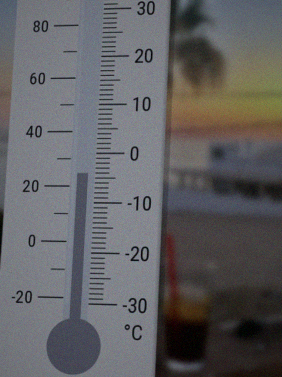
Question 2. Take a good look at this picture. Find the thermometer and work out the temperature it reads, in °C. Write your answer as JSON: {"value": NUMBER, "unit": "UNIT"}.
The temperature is {"value": -4, "unit": "°C"}
